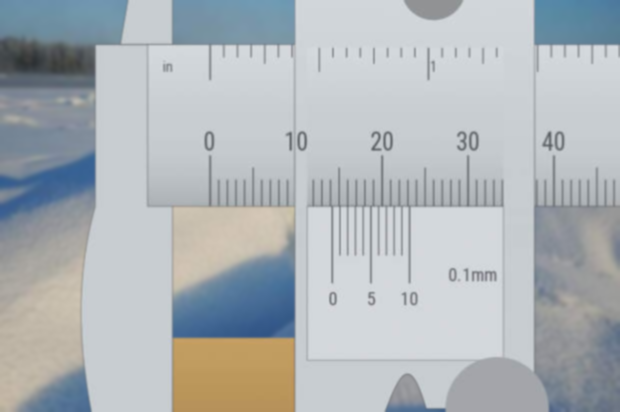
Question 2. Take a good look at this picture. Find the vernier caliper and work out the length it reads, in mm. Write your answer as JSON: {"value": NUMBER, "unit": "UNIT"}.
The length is {"value": 14.2, "unit": "mm"}
